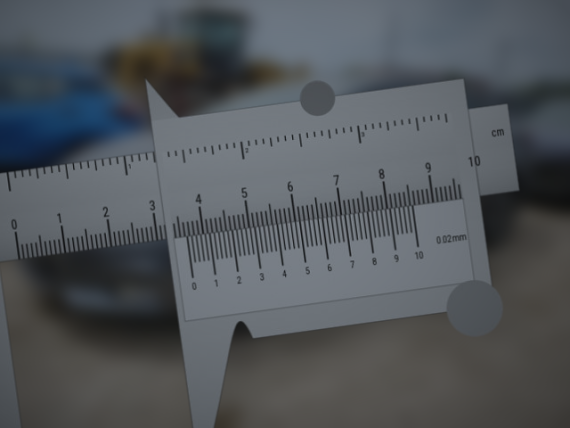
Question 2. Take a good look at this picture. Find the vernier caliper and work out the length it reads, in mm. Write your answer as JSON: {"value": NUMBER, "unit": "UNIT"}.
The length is {"value": 36.5, "unit": "mm"}
